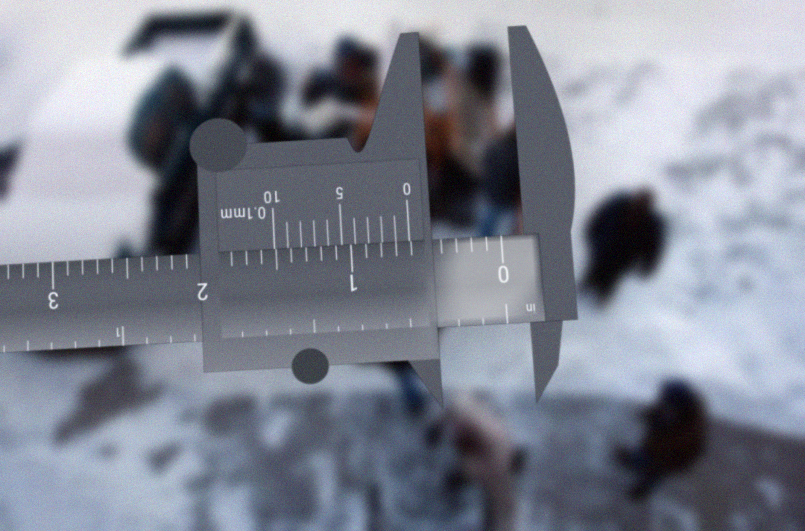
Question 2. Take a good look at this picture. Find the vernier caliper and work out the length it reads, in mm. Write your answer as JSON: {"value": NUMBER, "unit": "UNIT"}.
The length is {"value": 6.1, "unit": "mm"}
